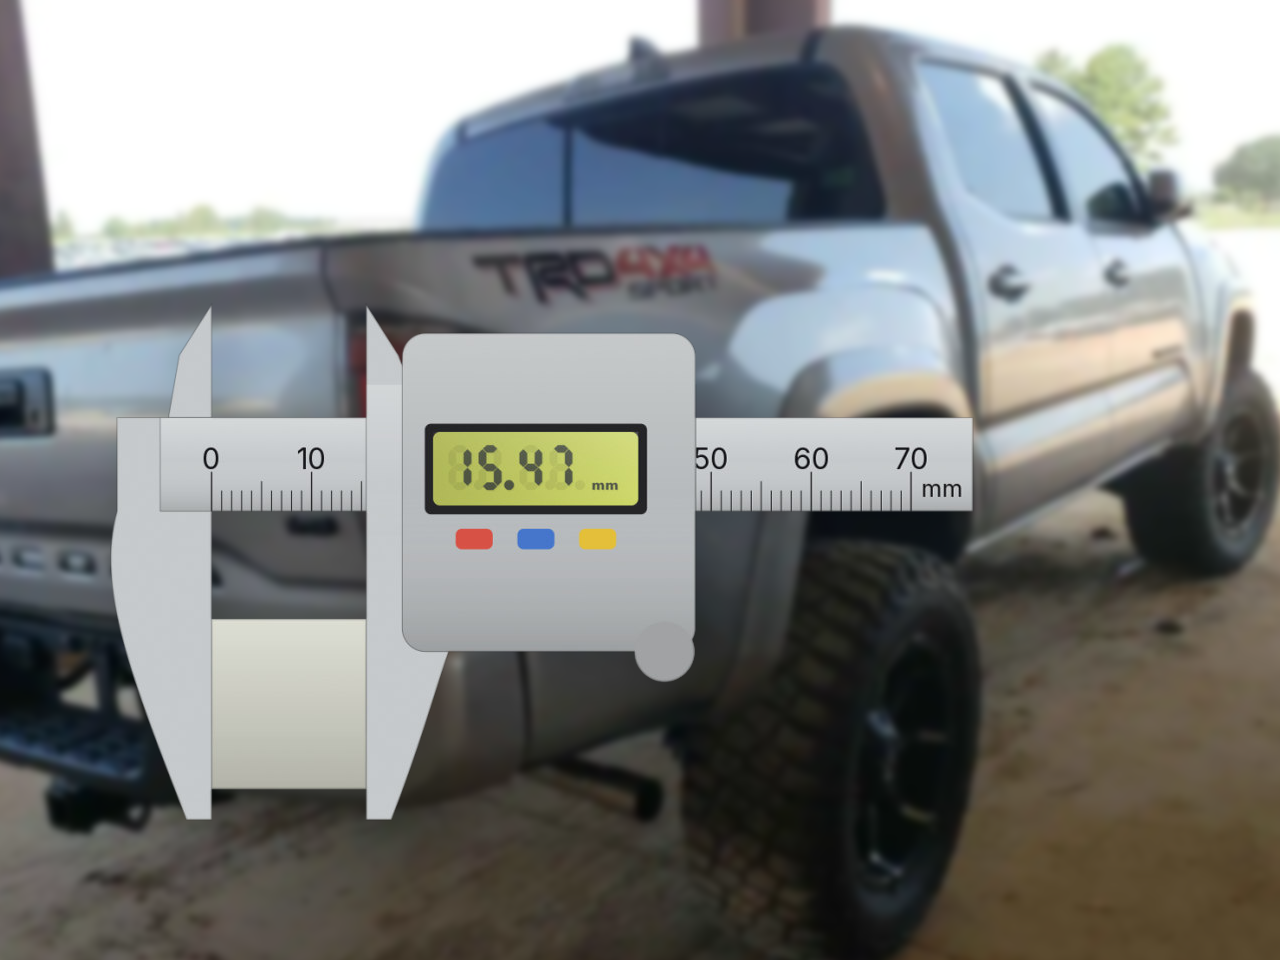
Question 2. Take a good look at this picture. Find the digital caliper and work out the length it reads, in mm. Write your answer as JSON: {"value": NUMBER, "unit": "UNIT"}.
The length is {"value": 15.47, "unit": "mm"}
